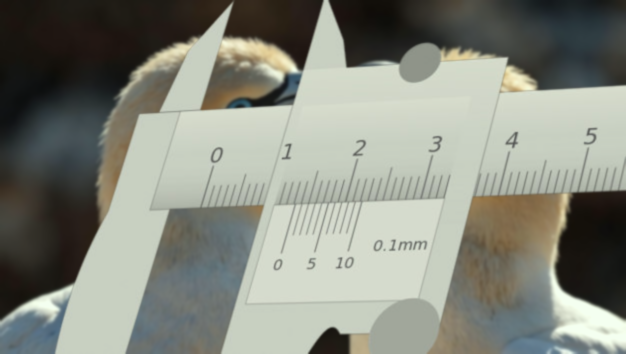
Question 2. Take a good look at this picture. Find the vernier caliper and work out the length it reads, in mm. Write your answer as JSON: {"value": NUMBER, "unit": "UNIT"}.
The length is {"value": 13.2, "unit": "mm"}
